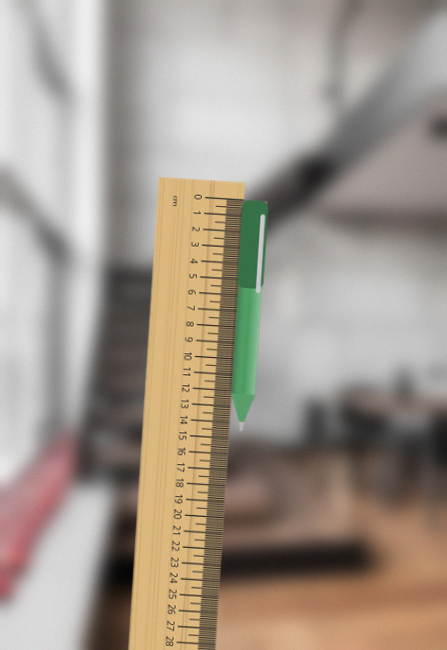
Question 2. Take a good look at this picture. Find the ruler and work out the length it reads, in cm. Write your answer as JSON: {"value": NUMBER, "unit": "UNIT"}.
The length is {"value": 14.5, "unit": "cm"}
